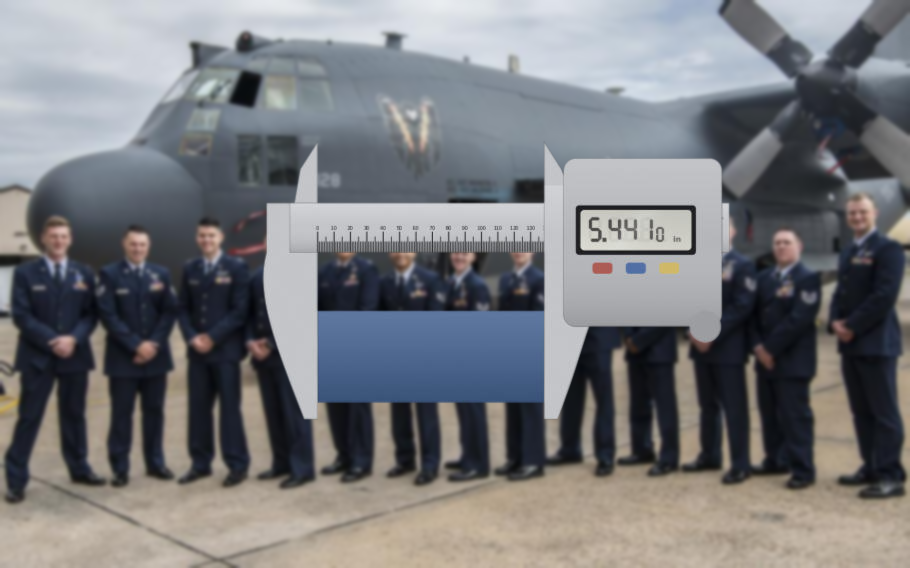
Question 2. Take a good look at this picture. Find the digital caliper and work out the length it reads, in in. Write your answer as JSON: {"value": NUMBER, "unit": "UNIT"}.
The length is {"value": 5.4410, "unit": "in"}
